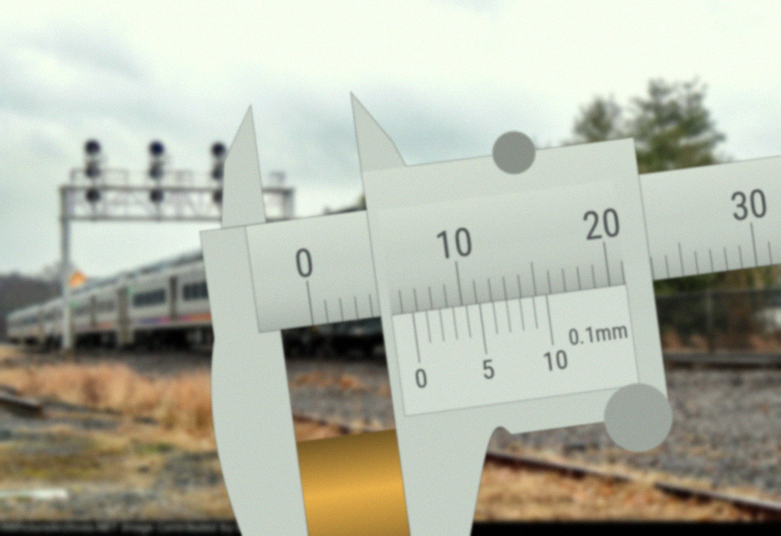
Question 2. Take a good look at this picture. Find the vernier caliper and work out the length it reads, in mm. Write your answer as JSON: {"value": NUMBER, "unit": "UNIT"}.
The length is {"value": 6.7, "unit": "mm"}
